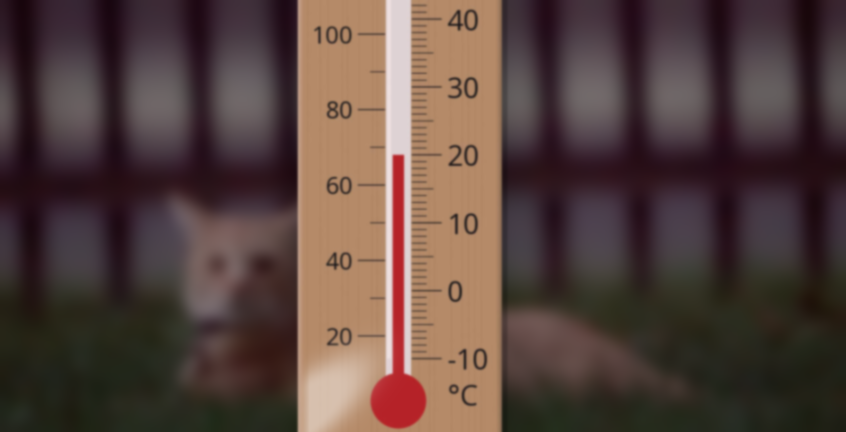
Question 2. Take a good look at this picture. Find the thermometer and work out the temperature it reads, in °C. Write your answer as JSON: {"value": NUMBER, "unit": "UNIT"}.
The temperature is {"value": 20, "unit": "°C"}
